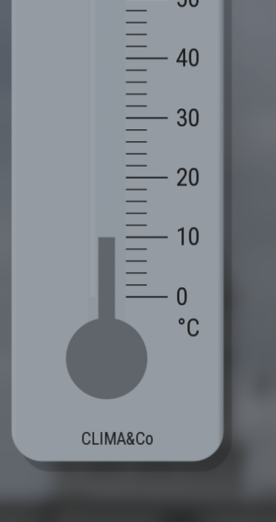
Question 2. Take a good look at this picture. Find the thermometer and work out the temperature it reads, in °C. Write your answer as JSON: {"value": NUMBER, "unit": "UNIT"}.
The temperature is {"value": 10, "unit": "°C"}
